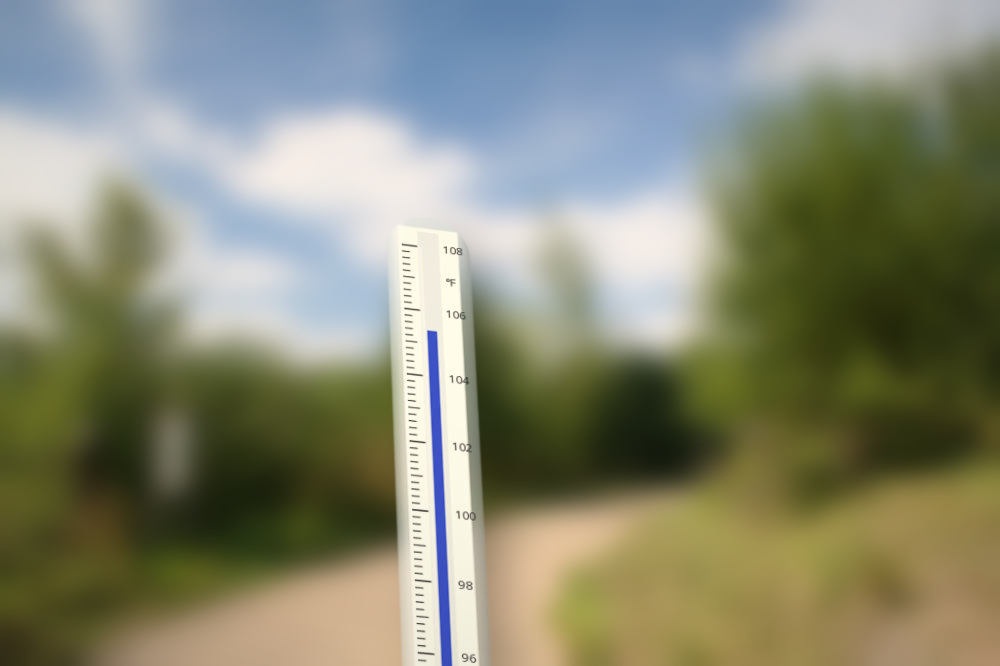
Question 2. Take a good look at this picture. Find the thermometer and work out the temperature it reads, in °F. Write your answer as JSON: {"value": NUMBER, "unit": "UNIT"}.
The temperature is {"value": 105.4, "unit": "°F"}
